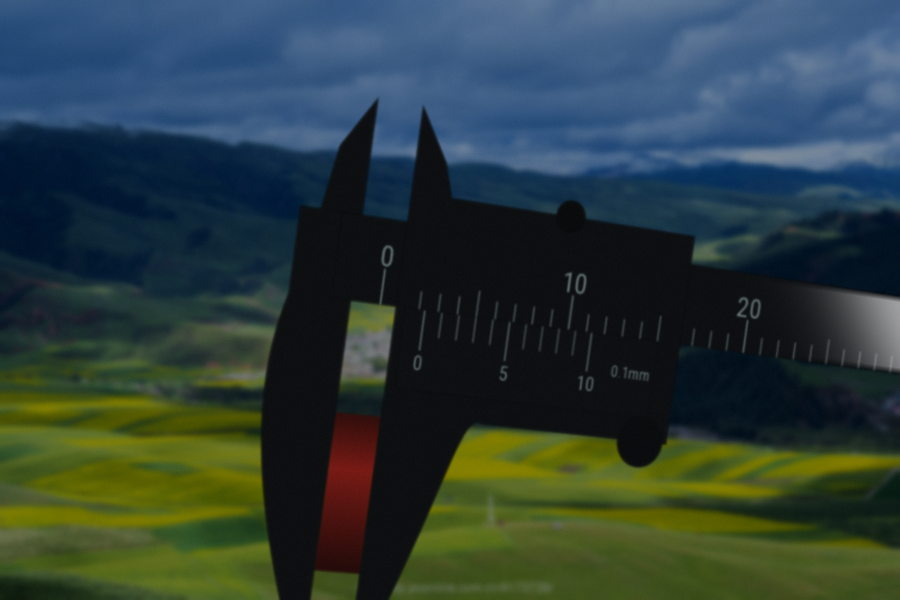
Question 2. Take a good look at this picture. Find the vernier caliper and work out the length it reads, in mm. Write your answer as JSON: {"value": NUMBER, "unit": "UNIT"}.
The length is {"value": 2.3, "unit": "mm"}
